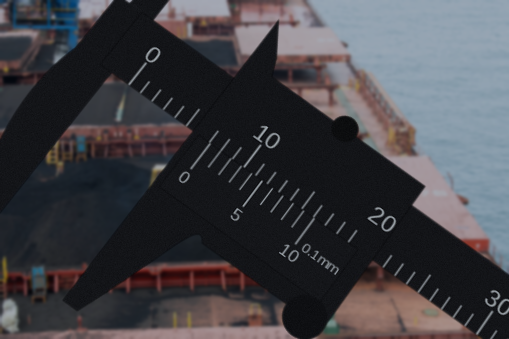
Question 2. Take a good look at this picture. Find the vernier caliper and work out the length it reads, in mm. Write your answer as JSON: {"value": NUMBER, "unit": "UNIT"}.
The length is {"value": 7.1, "unit": "mm"}
